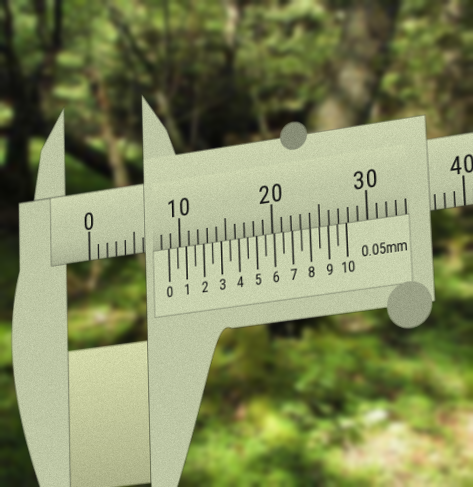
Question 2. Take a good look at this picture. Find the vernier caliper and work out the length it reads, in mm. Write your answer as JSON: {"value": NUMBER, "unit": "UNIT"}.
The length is {"value": 8.8, "unit": "mm"}
